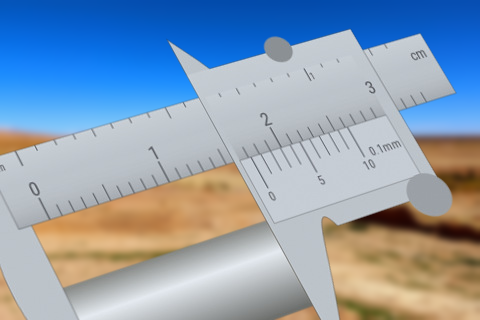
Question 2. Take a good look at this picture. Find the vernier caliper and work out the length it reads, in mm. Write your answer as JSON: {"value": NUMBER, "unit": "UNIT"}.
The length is {"value": 17.2, "unit": "mm"}
